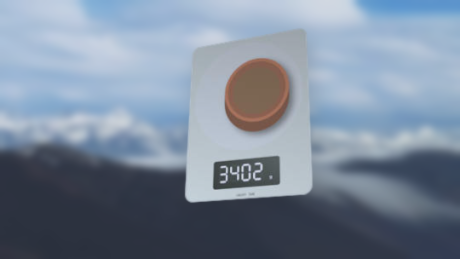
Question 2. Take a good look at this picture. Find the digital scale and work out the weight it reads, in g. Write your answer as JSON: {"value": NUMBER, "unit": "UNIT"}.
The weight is {"value": 3402, "unit": "g"}
